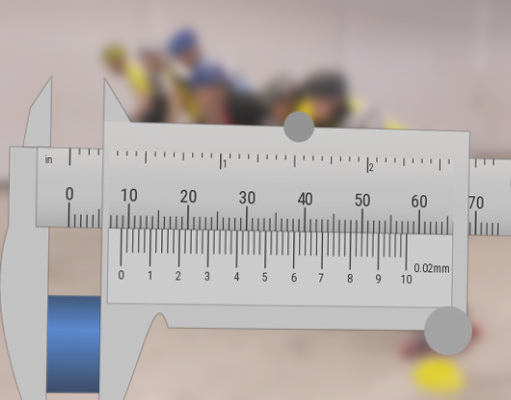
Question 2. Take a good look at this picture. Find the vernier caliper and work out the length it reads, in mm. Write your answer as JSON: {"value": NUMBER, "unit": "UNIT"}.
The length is {"value": 8.8, "unit": "mm"}
